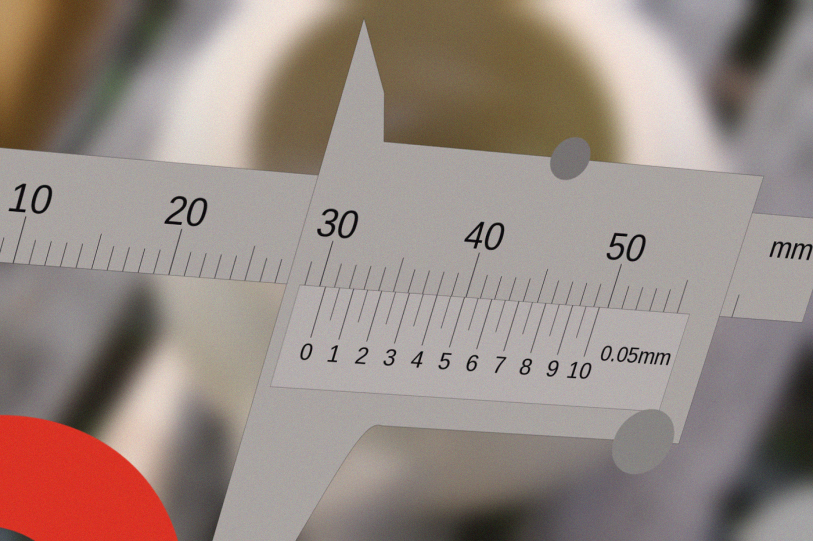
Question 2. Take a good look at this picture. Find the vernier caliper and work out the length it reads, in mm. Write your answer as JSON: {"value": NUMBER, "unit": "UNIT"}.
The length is {"value": 30.4, "unit": "mm"}
